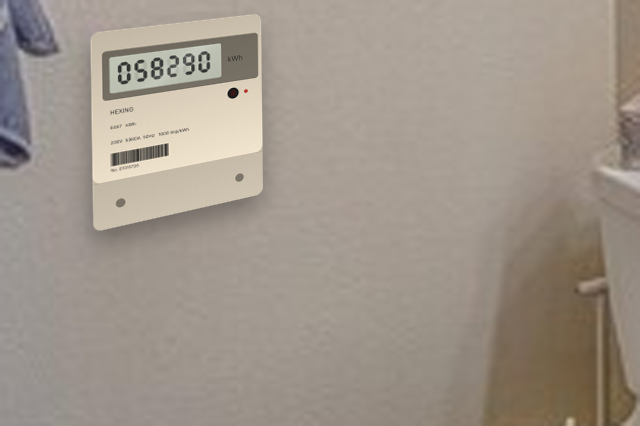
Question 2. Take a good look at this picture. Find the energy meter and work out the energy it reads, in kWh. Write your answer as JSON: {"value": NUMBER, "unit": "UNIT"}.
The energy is {"value": 58290, "unit": "kWh"}
